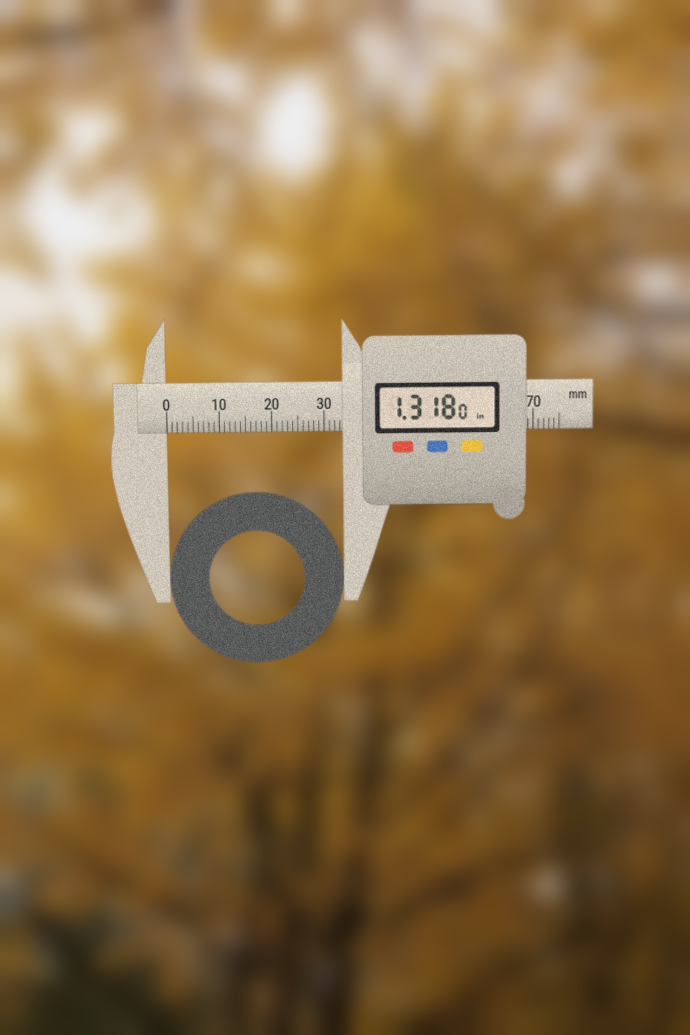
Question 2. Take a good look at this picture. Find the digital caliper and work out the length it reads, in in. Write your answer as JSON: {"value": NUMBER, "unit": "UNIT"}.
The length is {"value": 1.3180, "unit": "in"}
